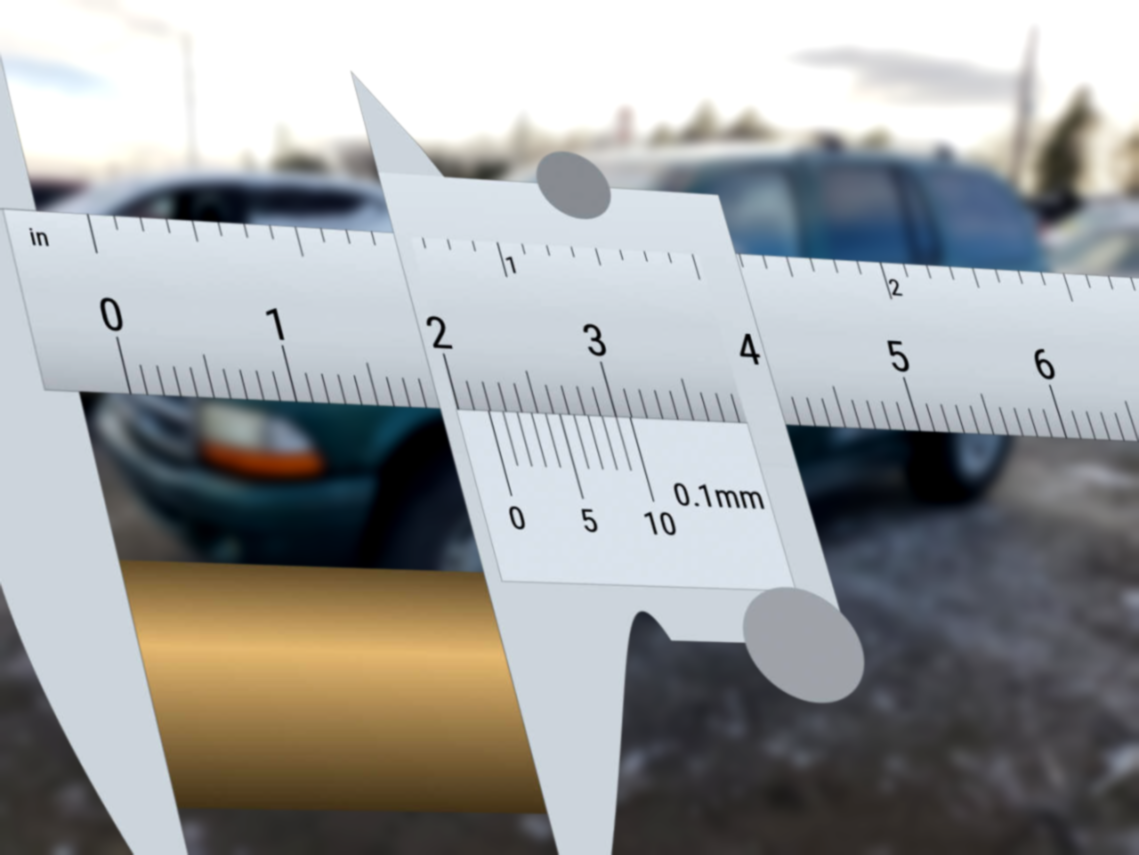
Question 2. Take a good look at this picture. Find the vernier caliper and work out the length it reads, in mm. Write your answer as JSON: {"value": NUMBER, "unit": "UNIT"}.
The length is {"value": 21.9, "unit": "mm"}
